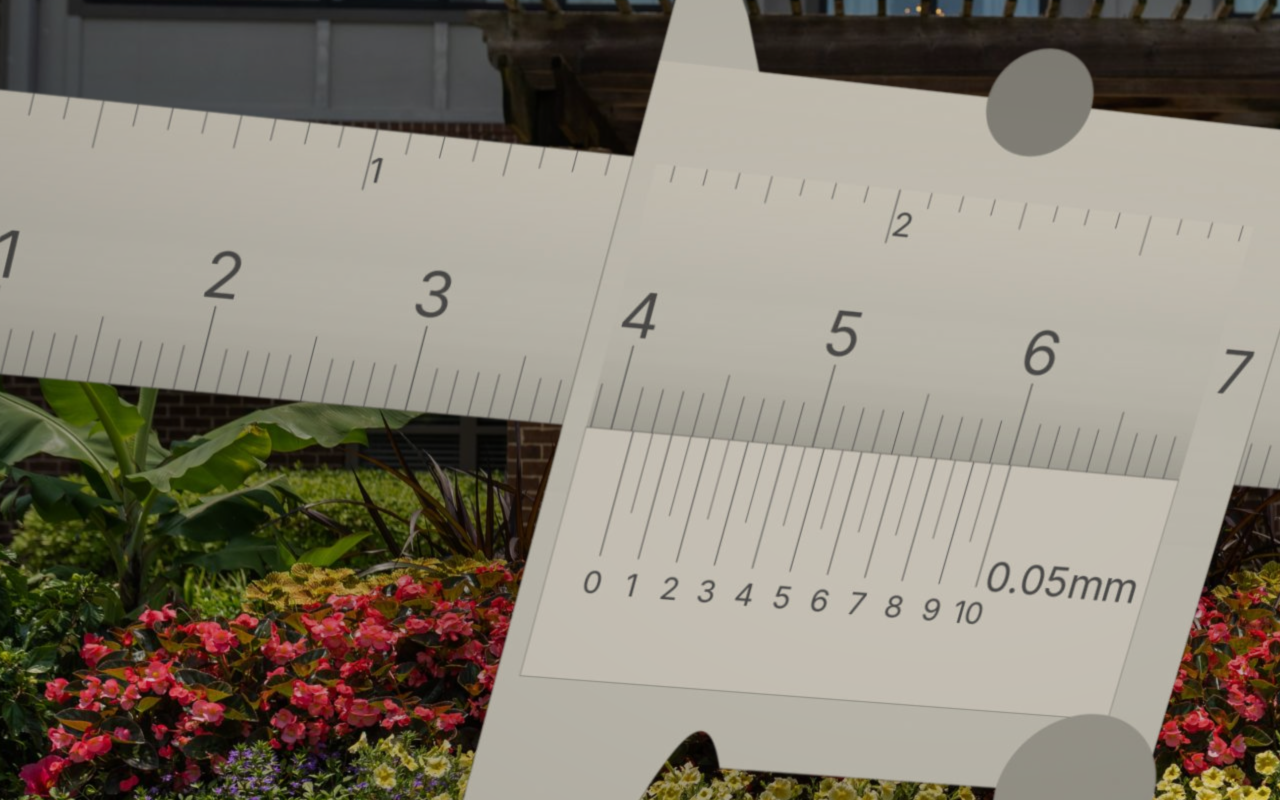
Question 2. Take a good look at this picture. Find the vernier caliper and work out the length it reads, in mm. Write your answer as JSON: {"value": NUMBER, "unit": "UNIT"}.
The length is {"value": 41.1, "unit": "mm"}
